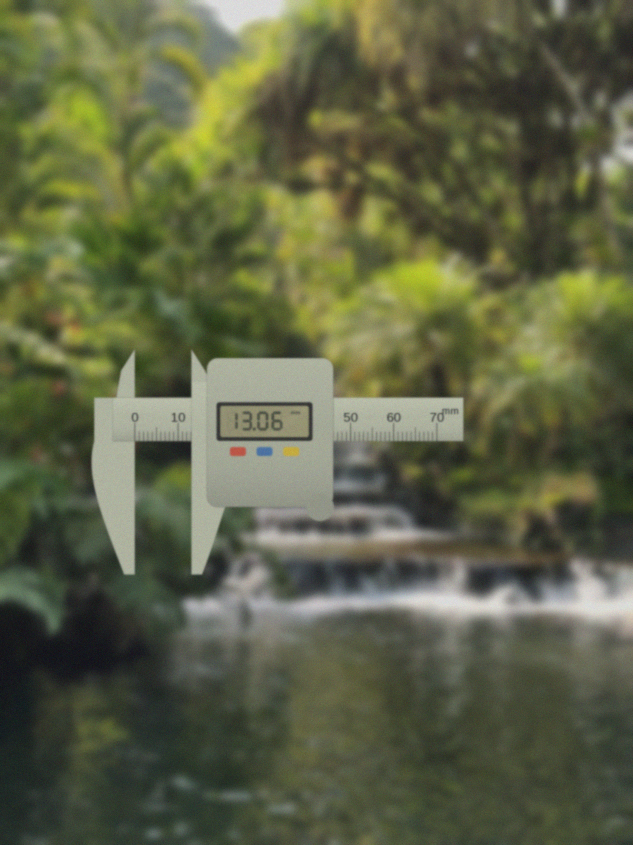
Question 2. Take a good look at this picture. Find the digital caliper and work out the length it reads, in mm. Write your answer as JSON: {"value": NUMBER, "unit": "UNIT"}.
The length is {"value": 13.06, "unit": "mm"}
